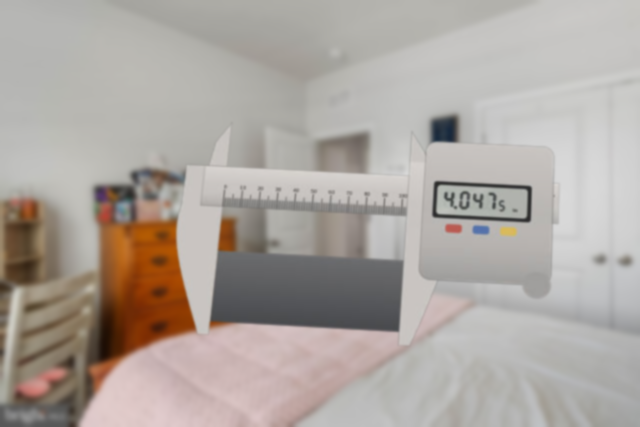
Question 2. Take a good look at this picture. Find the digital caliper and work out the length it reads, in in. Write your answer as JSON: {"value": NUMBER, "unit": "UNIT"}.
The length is {"value": 4.0475, "unit": "in"}
